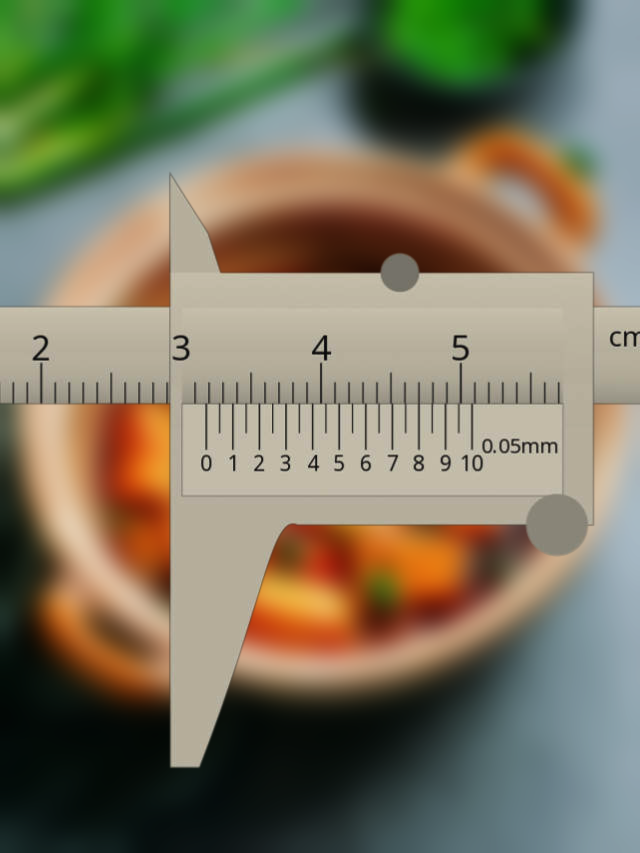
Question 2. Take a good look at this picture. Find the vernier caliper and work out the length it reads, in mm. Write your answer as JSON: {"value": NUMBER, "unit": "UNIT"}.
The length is {"value": 31.8, "unit": "mm"}
